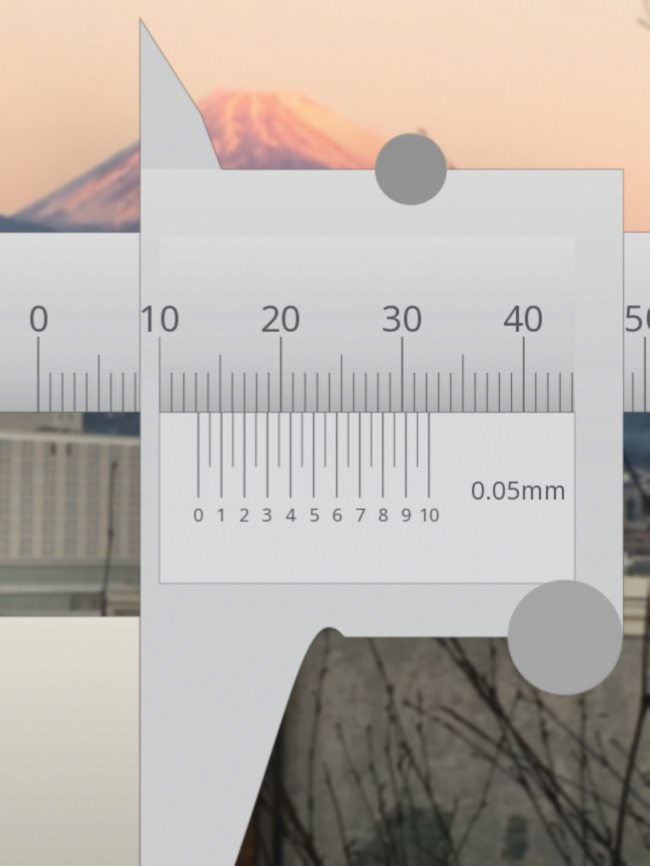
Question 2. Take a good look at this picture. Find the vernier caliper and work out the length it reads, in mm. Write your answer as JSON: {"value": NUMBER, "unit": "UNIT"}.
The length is {"value": 13.2, "unit": "mm"}
